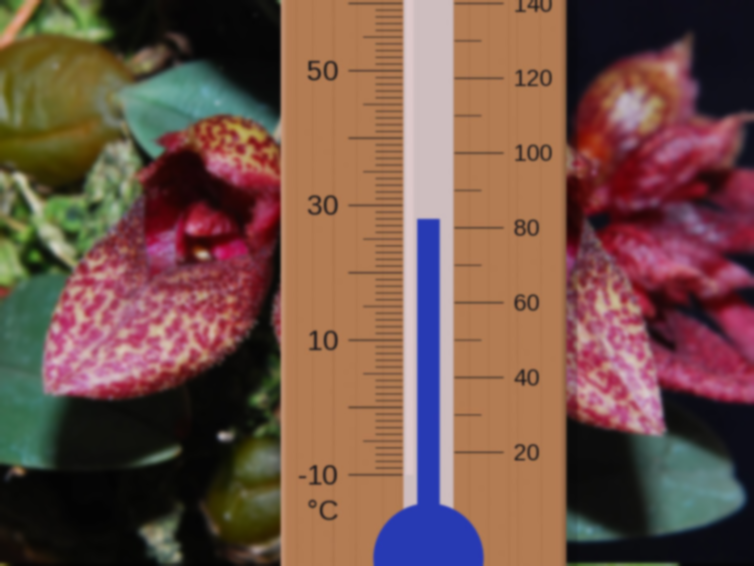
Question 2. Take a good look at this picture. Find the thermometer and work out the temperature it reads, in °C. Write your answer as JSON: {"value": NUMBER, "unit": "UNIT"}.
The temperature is {"value": 28, "unit": "°C"}
